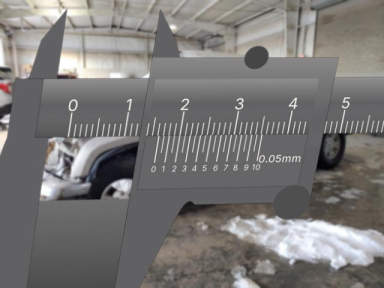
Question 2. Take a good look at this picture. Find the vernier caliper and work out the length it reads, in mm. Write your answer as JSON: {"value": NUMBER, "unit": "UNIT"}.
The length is {"value": 16.2, "unit": "mm"}
